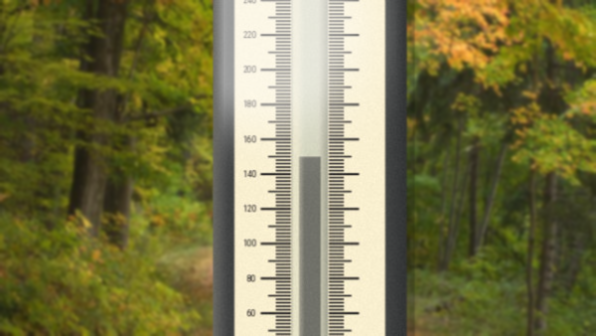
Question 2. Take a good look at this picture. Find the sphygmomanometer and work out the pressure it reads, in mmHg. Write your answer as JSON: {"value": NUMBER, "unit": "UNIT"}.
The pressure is {"value": 150, "unit": "mmHg"}
